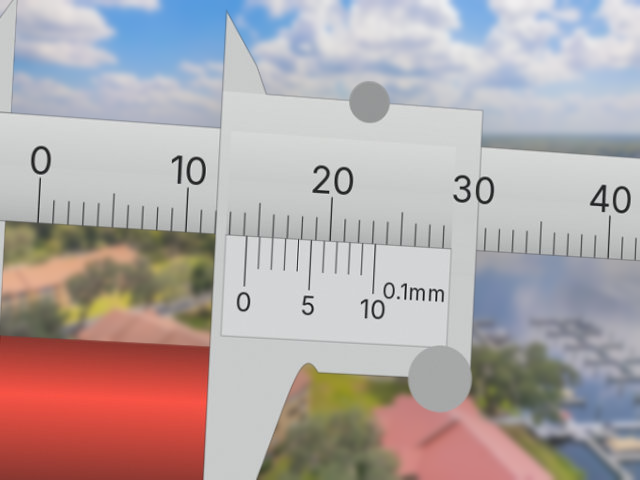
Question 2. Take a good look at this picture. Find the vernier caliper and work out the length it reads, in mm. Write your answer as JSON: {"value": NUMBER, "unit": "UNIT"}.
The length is {"value": 14.2, "unit": "mm"}
